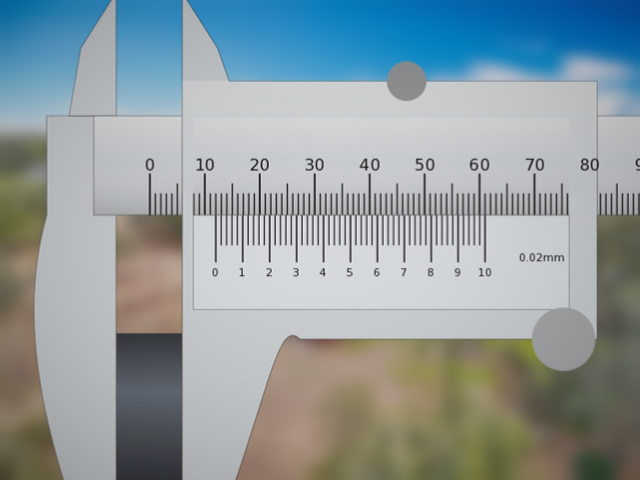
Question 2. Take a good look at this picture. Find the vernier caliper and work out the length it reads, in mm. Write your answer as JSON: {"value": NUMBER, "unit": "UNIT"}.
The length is {"value": 12.0, "unit": "mm"}
